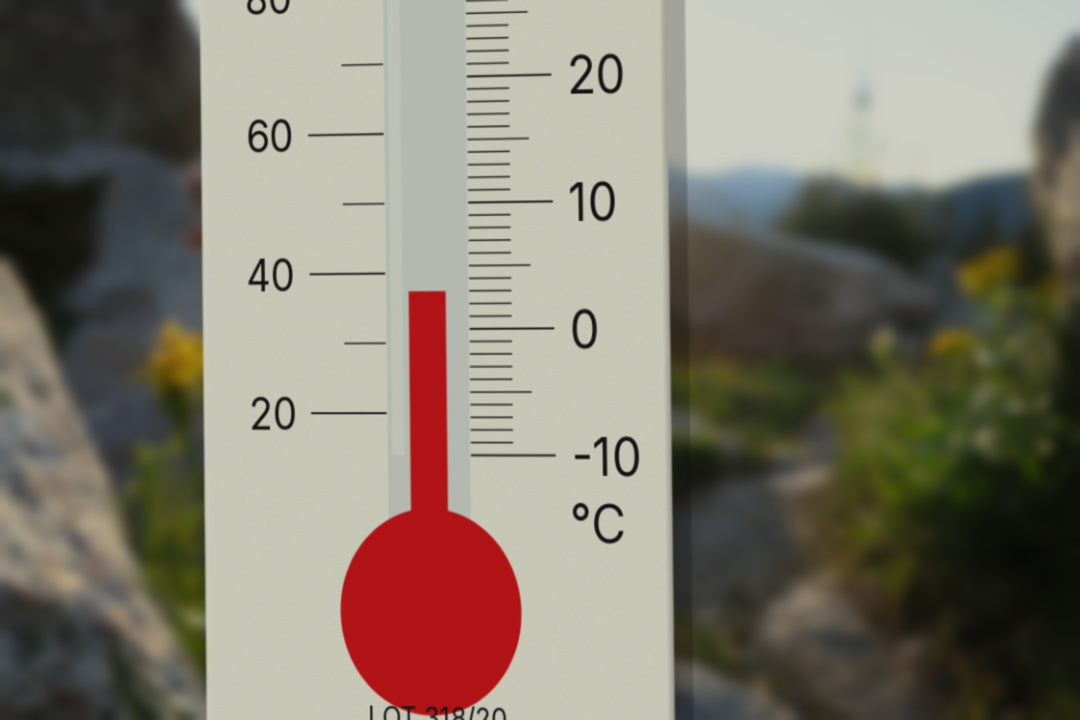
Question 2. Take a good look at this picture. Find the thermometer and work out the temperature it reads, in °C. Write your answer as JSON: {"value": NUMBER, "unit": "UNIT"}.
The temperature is {"value": 3, "unit": "°C"}
